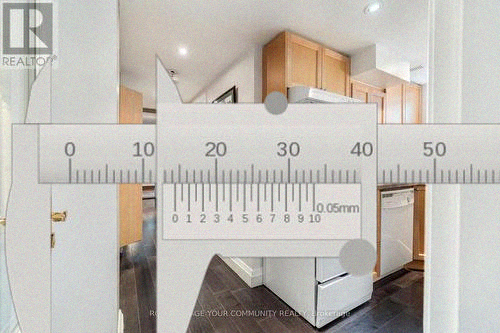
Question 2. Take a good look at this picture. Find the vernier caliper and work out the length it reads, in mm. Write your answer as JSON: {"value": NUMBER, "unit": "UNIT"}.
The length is {"value": 14.4, "unit": "mm"}
